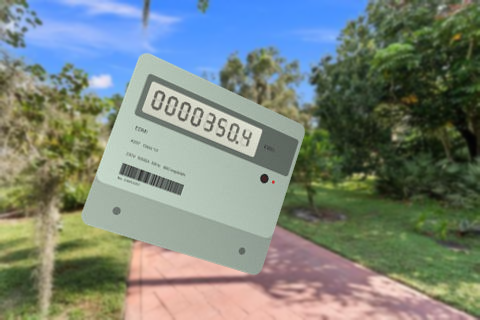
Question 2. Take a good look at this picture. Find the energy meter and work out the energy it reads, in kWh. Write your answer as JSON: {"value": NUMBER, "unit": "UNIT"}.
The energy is {"value": 350.4, "unit": "kWh"}
